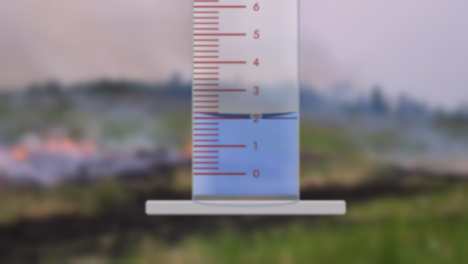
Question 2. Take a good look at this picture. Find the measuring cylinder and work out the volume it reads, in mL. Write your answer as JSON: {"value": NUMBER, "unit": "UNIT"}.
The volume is {"value": 2, "unit": "mL"}
